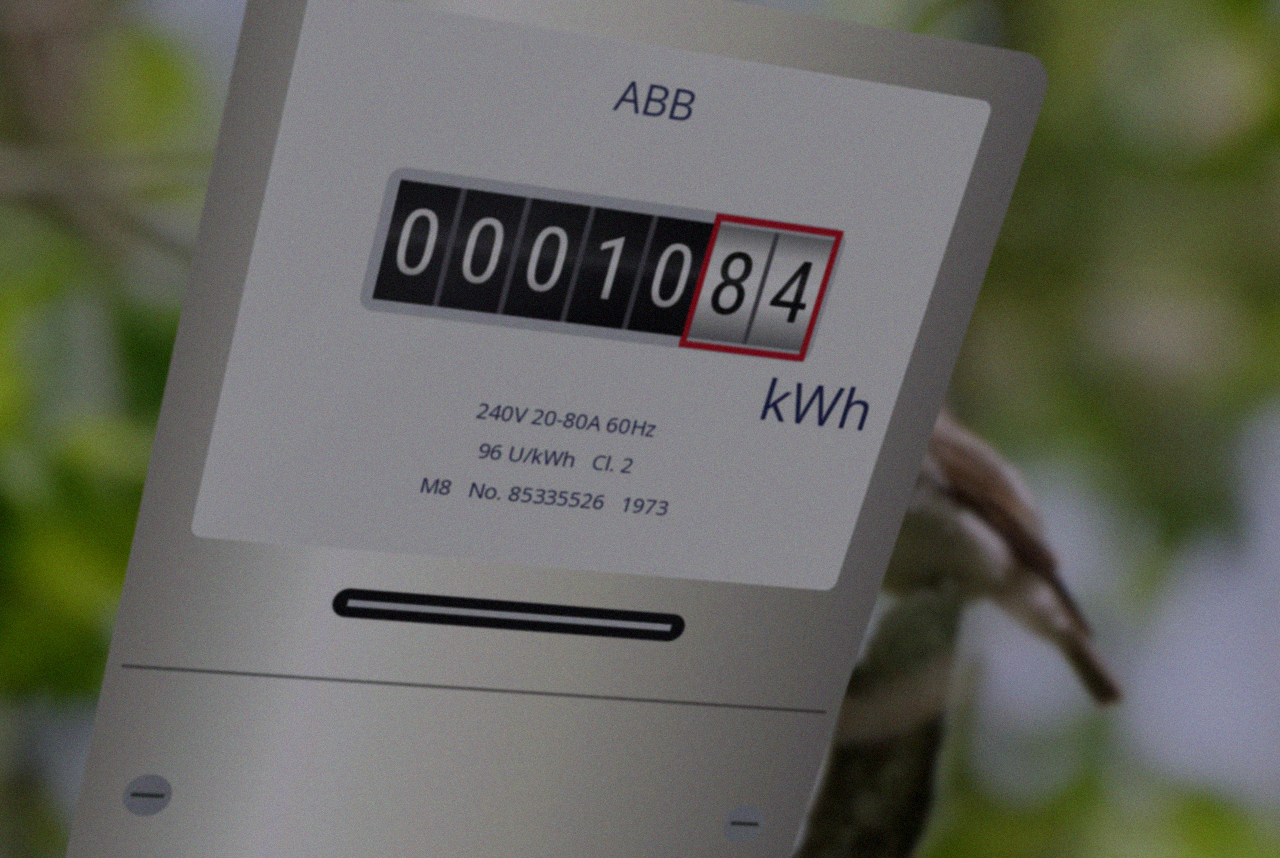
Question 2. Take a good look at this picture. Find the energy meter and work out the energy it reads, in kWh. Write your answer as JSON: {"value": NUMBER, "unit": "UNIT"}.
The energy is {"value": 10.84, "unit": "kWh"}
